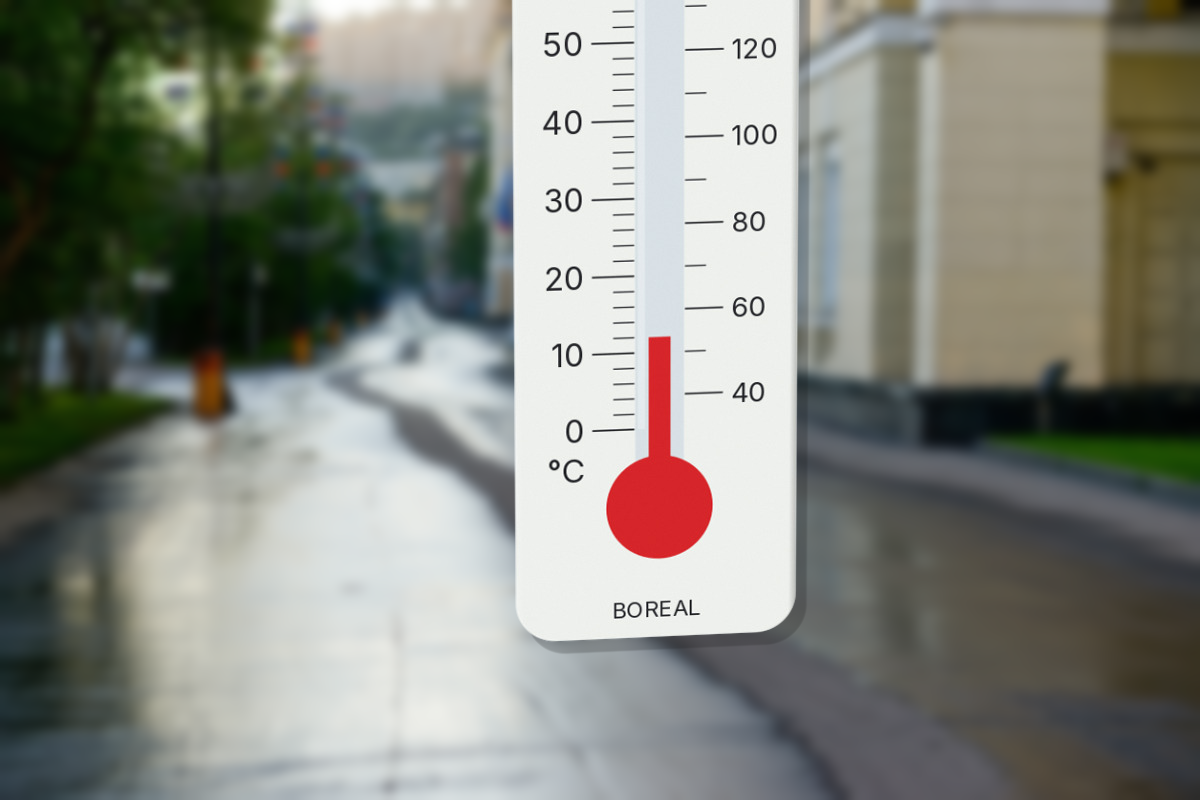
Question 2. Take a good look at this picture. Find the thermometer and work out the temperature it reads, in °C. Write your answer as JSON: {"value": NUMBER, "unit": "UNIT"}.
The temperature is {"value": 12, "unit": "°C"}
